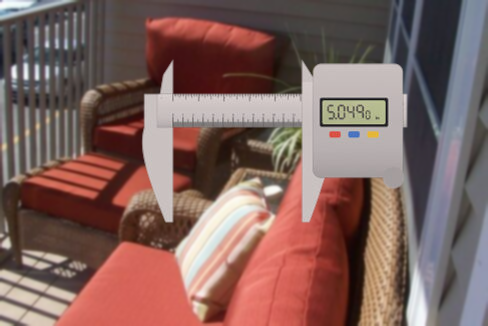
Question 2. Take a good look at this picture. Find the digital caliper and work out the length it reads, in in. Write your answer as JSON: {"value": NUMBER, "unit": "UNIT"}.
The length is {"value": 5.0490, "unit": "in"}
